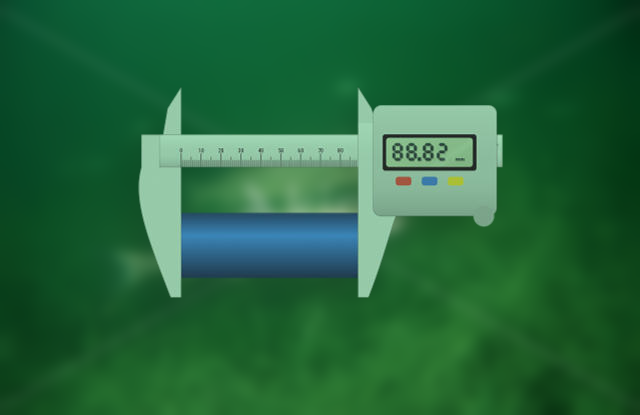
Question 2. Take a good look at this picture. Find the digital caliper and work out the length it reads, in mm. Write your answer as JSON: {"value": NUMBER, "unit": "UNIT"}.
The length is {"value": 88.82, "unit": "mm"}
